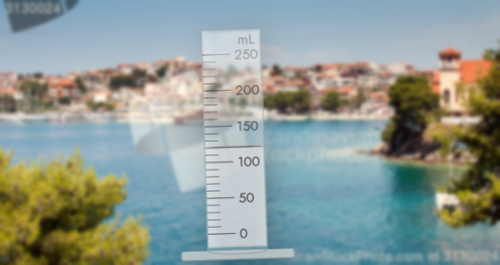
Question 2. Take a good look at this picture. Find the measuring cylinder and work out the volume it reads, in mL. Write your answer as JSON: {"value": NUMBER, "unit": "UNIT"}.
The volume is {"value": 120, "unit": "mL"}
